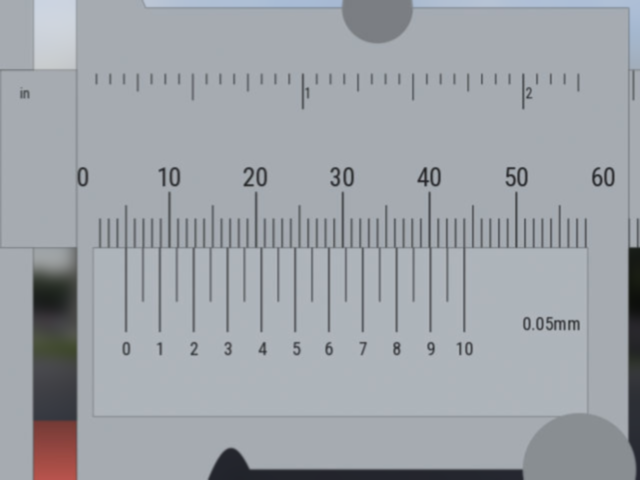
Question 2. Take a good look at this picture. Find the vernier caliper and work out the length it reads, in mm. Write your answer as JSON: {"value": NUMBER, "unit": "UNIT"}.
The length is {"value": 5.0, "unit": "mm"}
